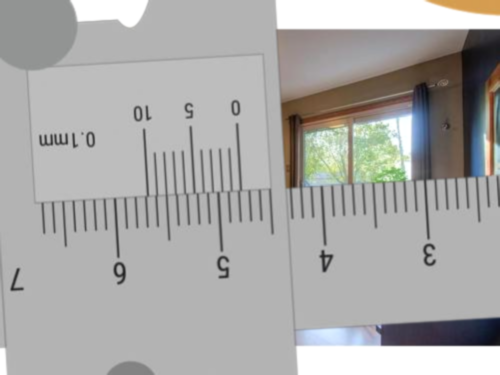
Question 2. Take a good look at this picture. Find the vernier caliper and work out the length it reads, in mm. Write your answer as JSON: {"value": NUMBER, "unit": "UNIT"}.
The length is {"value": 47.8, "unit": "mm"}
